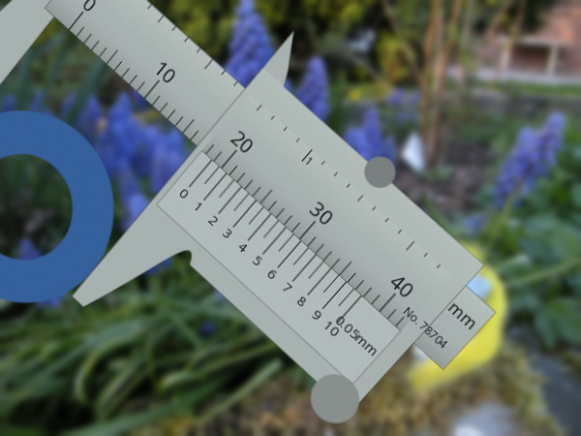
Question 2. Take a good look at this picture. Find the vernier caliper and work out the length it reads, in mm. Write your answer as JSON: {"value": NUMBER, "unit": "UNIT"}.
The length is {"value": 18.8, "unit": "mm"}
